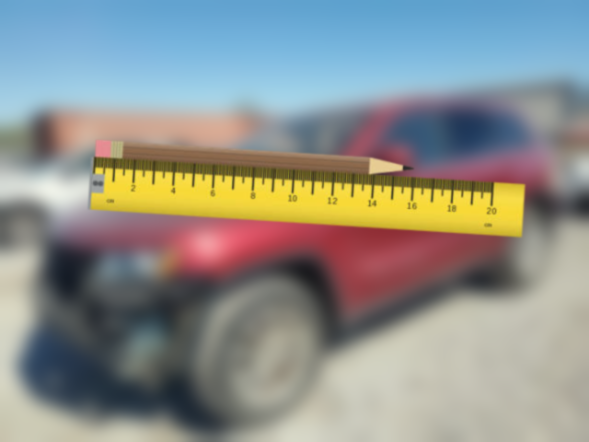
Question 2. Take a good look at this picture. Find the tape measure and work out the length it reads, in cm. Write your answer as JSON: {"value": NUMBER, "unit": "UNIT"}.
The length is {"value": 16, "unit": "cm"}
